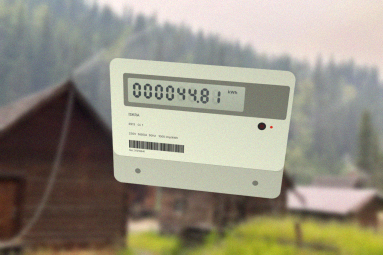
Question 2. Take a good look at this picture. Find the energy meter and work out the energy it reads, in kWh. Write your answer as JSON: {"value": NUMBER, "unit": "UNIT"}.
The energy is {"value": 44.81, "unit": "kWh"}
